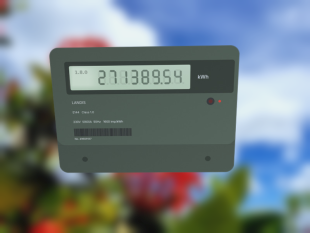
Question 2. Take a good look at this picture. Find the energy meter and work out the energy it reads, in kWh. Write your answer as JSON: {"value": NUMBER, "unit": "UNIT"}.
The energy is {"value": 271389.54, "unit": "kWh"}
